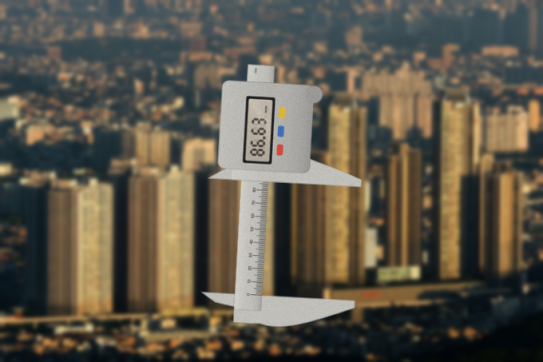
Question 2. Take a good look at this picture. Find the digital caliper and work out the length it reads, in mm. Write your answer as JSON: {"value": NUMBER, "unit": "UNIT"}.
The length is {"value": 86.63, "unit": "mm"}
